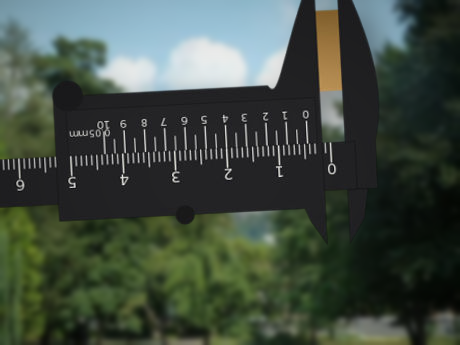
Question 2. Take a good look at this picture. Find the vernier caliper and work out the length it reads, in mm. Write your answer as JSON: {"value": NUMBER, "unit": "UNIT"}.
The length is {"value": 4.4, "unit": "mm"}
